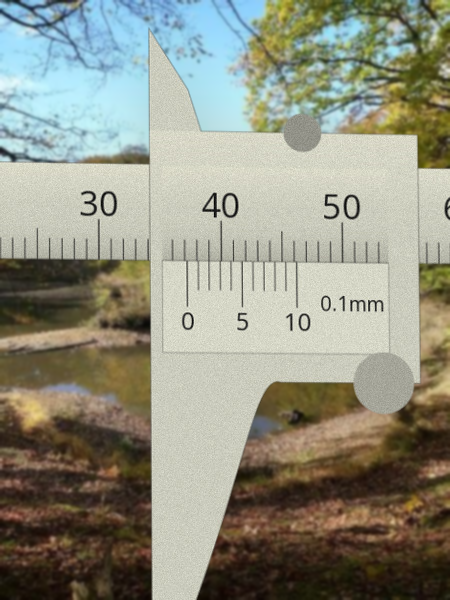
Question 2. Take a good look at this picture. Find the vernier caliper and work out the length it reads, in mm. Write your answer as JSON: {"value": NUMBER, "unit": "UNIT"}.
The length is {"value": 37.2, "unit": "mm"}
